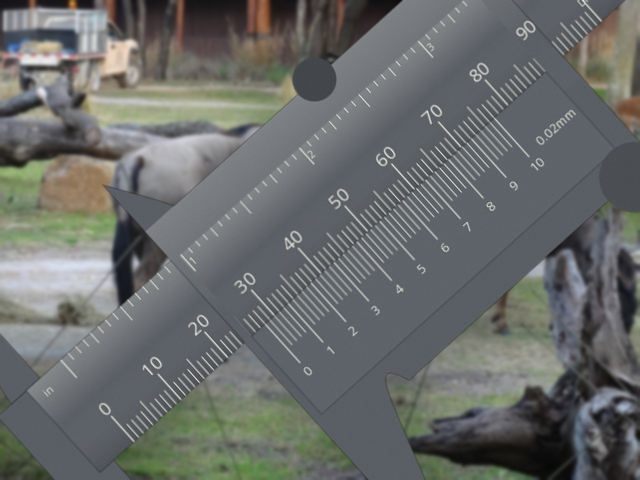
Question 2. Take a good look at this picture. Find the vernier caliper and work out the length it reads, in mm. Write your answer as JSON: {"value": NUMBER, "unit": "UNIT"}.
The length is {"value": 28.0, "unit": "mm"}
